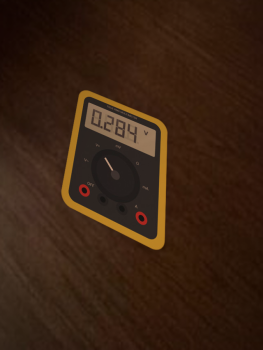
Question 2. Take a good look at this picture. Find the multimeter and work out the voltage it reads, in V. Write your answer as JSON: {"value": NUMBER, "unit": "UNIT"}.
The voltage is {"value": 0.284, "unit": "V"}
